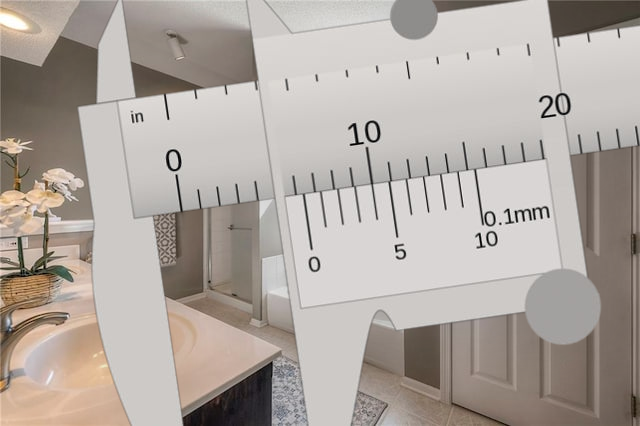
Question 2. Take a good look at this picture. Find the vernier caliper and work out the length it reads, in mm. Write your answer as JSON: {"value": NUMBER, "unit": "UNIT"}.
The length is {"value": 6.4, "unit": "mm"}
